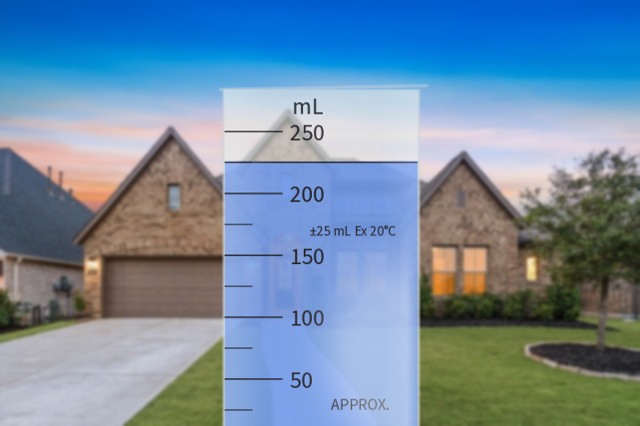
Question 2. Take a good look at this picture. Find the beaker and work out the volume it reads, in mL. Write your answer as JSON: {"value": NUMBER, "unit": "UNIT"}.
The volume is {"value": 225, "unit": "mL"}
